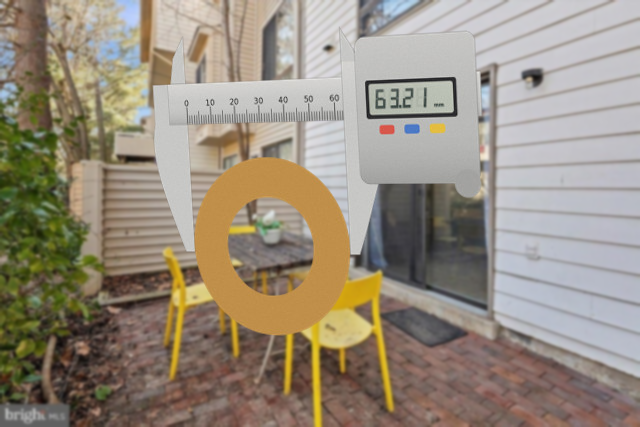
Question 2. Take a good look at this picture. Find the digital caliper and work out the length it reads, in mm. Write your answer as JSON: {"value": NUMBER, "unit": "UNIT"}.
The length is {"value": 63.21, "unit": "mm"}
